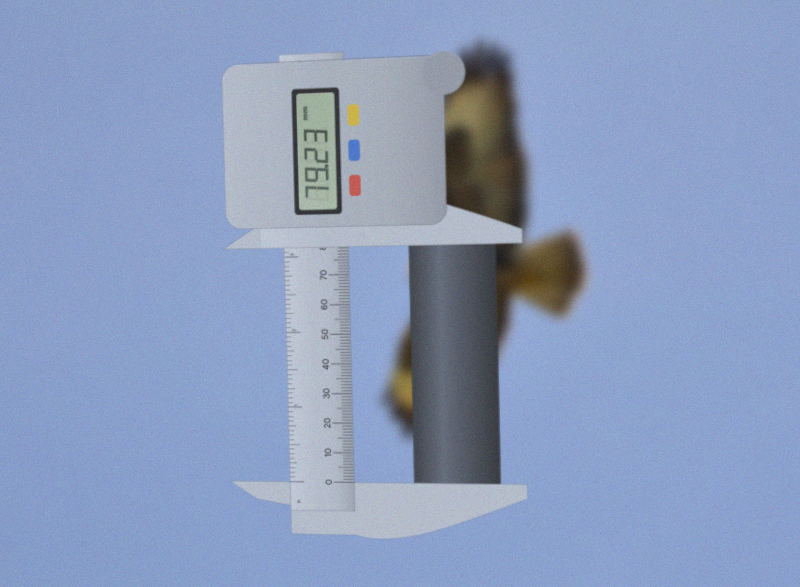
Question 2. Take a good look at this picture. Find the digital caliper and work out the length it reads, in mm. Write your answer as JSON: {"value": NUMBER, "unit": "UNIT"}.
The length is {"value": 79.23, "unit": "mm"}
